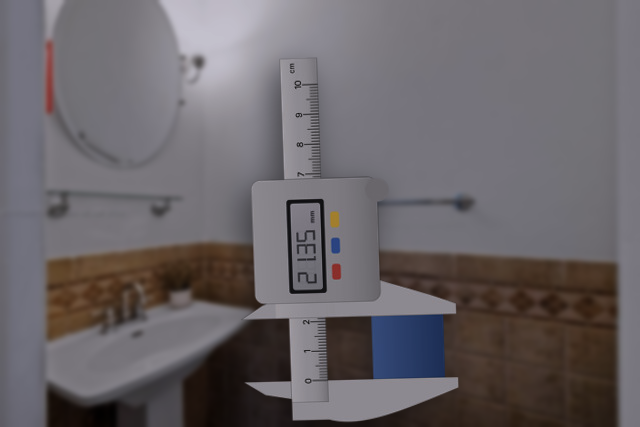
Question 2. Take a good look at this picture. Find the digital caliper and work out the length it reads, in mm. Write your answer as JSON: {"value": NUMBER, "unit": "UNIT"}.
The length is {"value": 21.35, "unit": "mm"}
